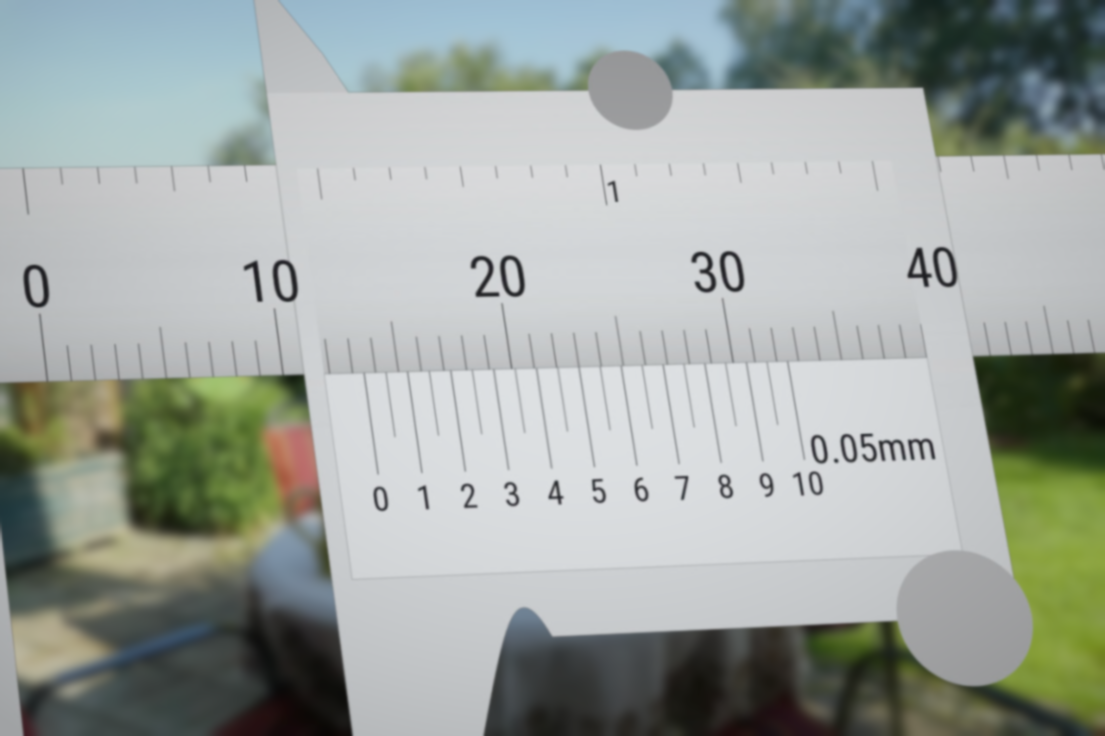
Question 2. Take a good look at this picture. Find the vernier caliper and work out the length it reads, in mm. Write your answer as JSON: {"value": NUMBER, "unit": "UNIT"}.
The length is {"value": 13.5, "unit": "mm"}
